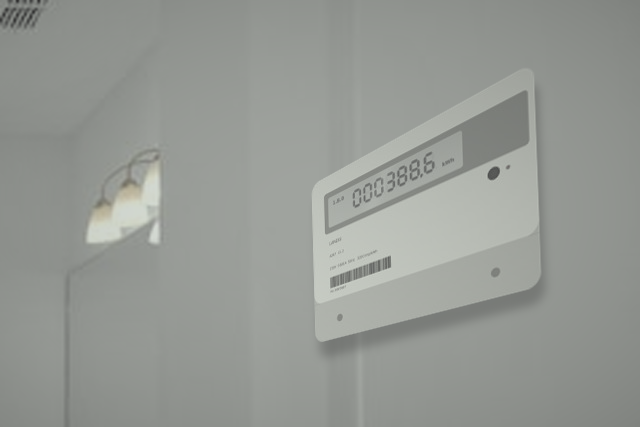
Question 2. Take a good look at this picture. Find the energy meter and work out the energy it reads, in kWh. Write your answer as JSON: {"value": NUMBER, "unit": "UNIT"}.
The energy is {"value": 388.6, "unit": "kWh"}
